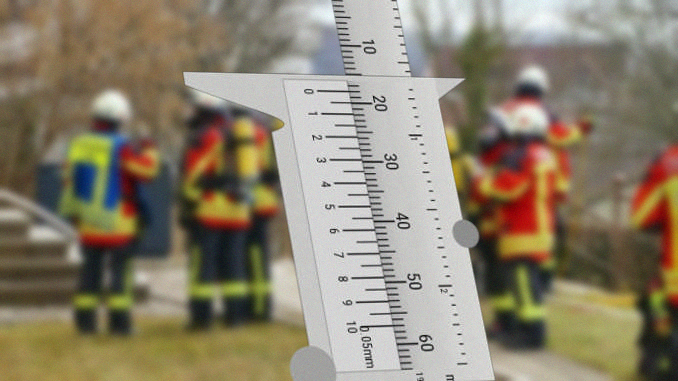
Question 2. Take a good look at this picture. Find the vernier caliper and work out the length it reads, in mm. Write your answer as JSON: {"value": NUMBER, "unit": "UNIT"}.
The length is {"value": 18.0, "unit": "mm"}
